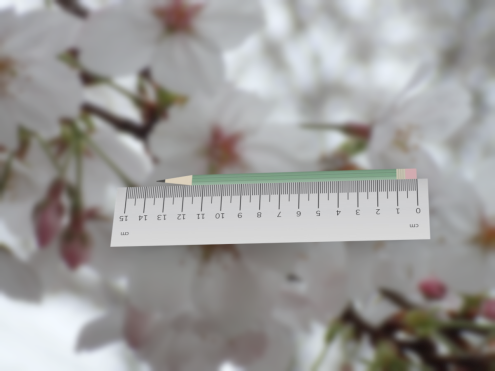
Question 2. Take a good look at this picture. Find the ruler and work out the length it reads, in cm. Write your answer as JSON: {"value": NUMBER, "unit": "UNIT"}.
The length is {"value": 13.5, "unit": "cm"}
